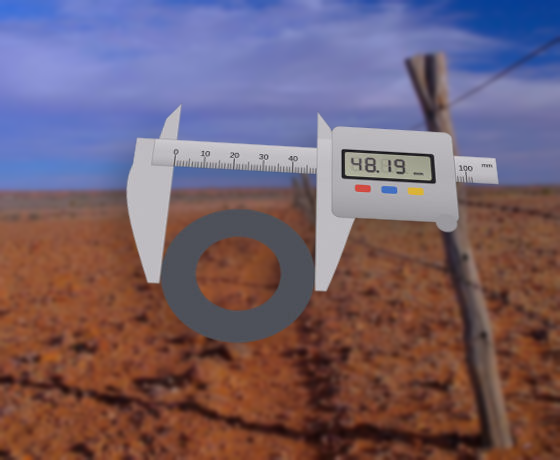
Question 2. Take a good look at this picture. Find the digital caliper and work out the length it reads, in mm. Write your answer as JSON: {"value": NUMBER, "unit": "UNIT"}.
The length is {"value": 48.19, "unit": "mm"}
